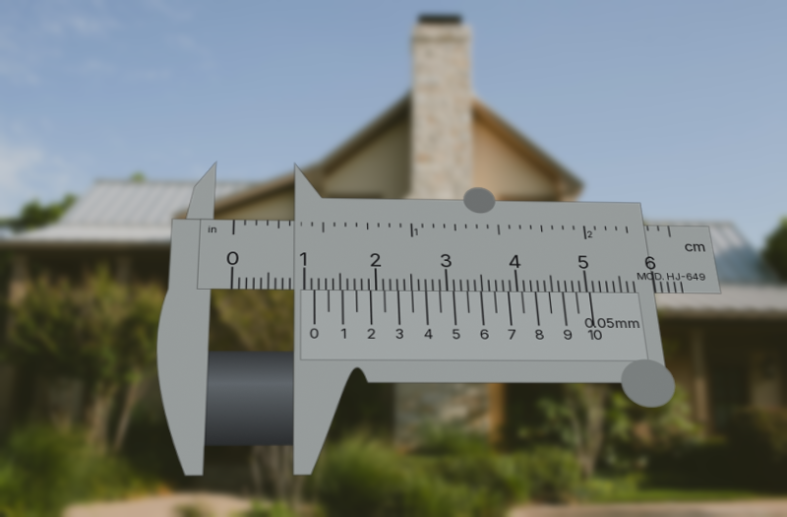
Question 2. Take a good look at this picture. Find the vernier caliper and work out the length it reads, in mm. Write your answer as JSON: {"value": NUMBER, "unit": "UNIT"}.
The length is {"value": 11.4, "unit": "mm"}
